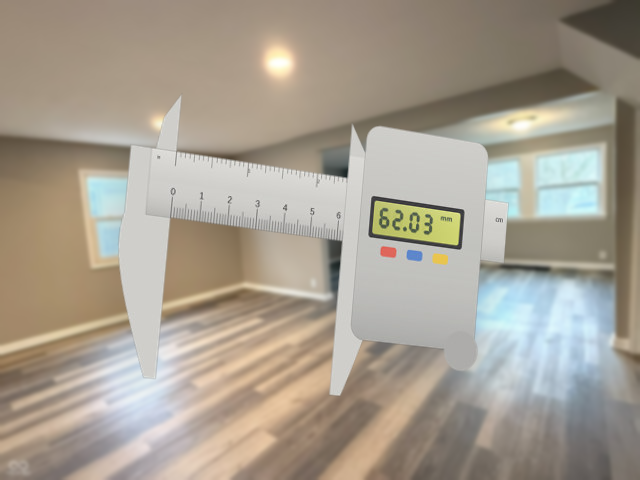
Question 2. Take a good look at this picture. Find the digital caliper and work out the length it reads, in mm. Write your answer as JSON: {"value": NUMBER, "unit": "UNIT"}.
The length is {"value": 62.03, "unit": "mm"}
